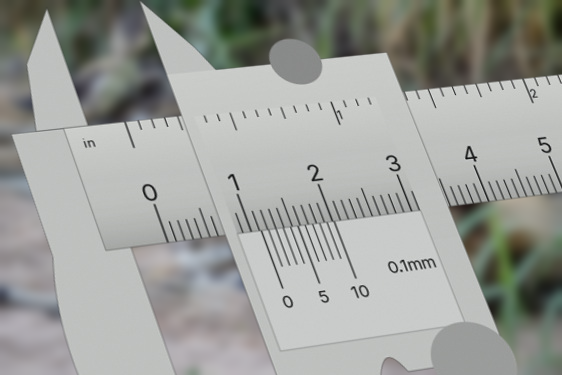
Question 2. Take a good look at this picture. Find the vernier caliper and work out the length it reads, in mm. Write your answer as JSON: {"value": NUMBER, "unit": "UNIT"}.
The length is {"value": 11.2, "unit": "mm"}
